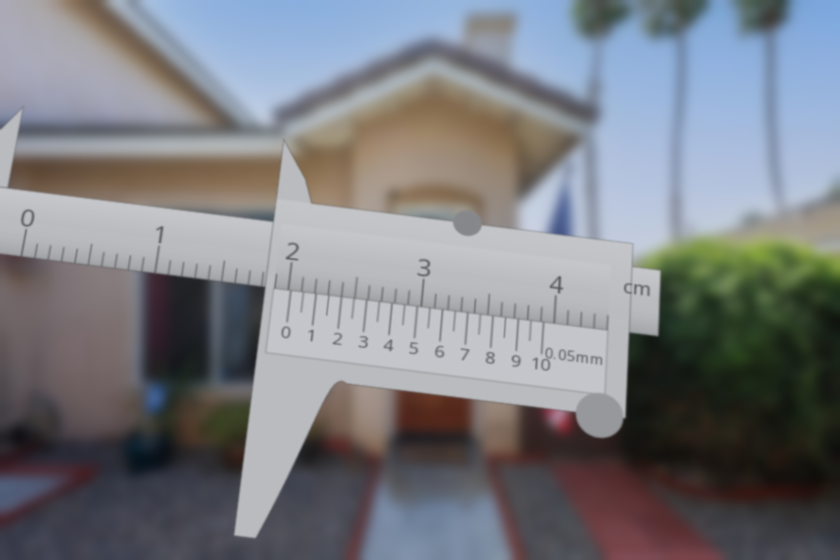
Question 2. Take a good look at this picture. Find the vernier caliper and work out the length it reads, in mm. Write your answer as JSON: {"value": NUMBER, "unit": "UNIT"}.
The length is {"value": 20.2, "unit": "mm"}
